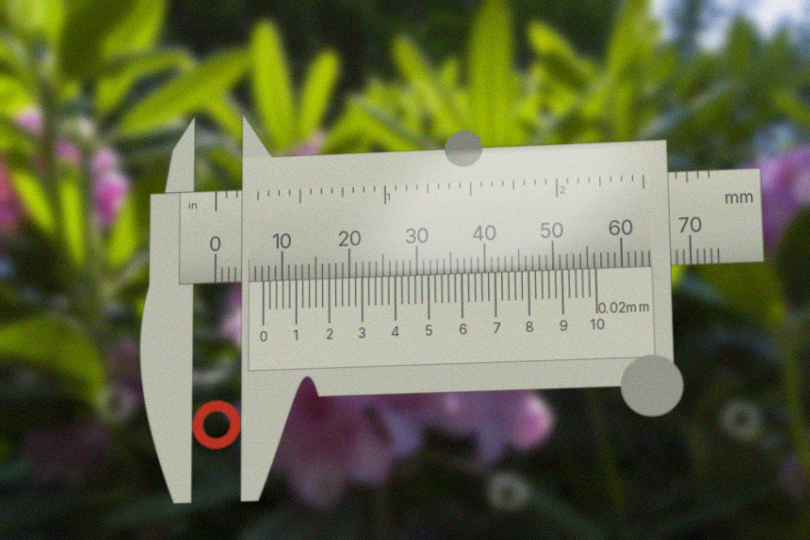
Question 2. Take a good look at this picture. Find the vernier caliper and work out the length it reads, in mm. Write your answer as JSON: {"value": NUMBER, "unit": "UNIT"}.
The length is {"value": 7.2, "unit": "mm"}
